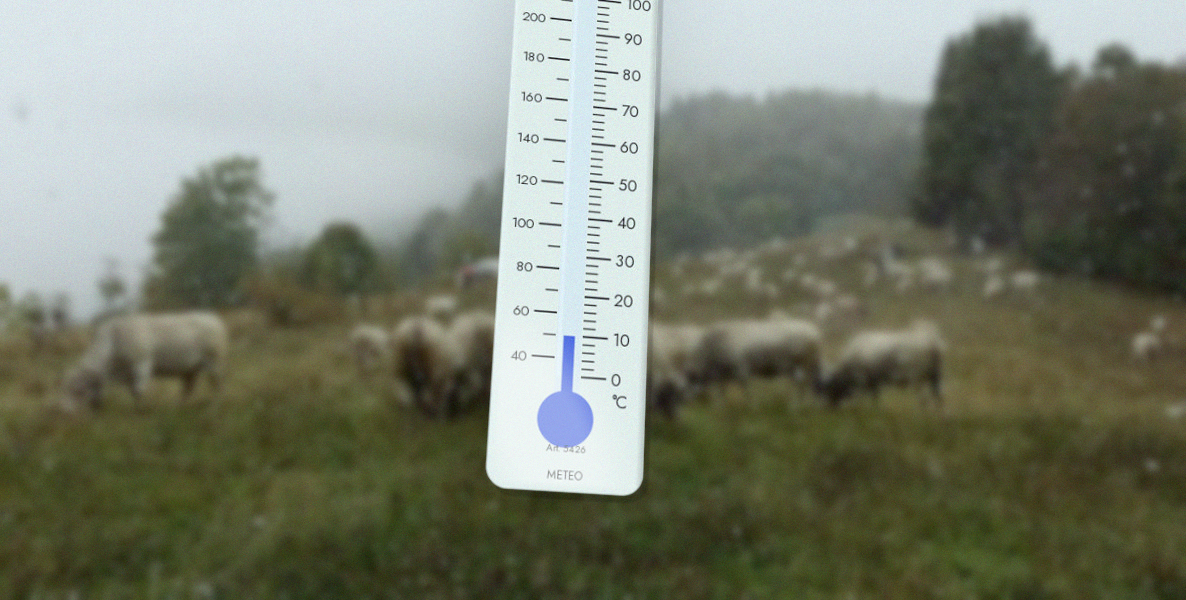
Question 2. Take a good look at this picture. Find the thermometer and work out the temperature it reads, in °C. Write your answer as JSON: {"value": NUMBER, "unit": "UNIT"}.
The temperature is {"value": 10, "unit": "°C"}
